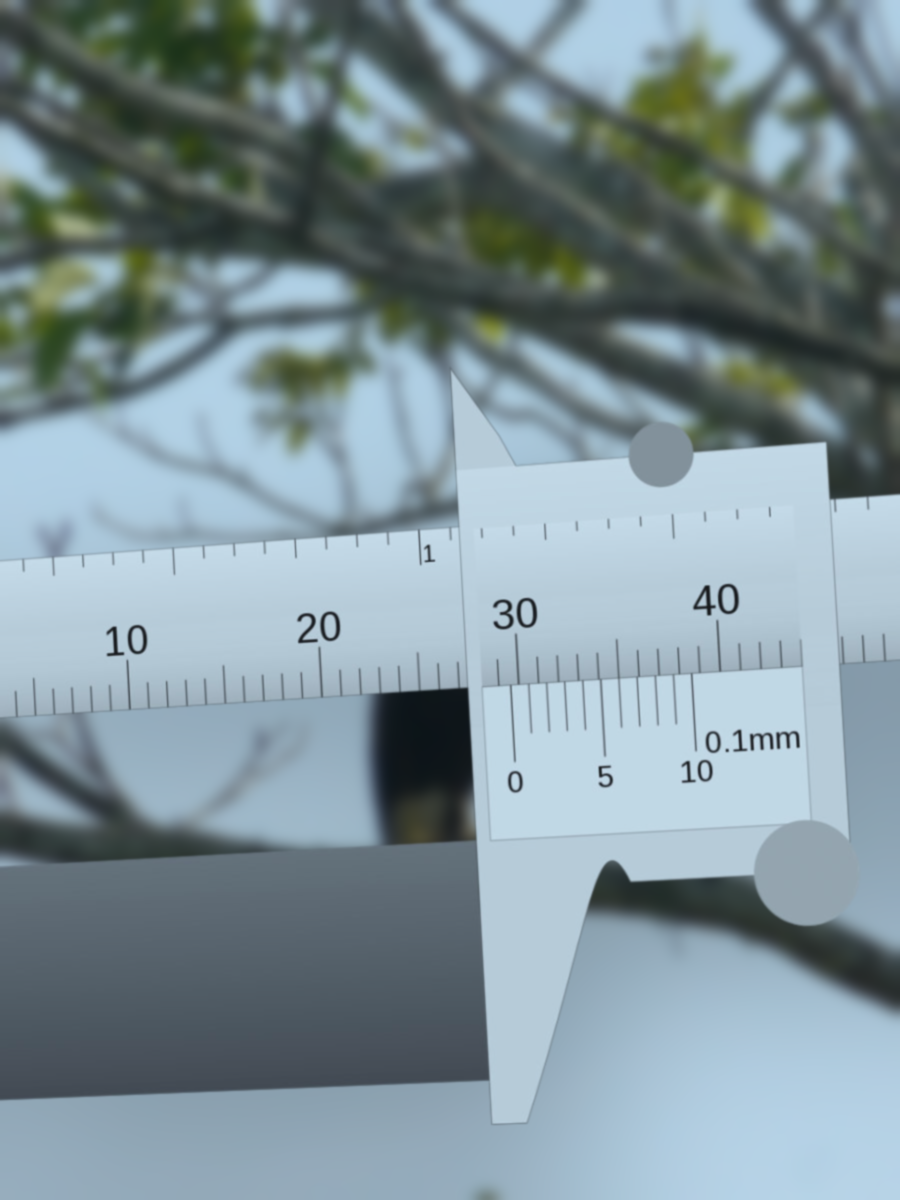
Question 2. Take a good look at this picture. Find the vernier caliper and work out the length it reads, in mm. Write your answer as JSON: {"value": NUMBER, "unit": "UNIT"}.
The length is {"value": 29.6, "unit": "mm"}
